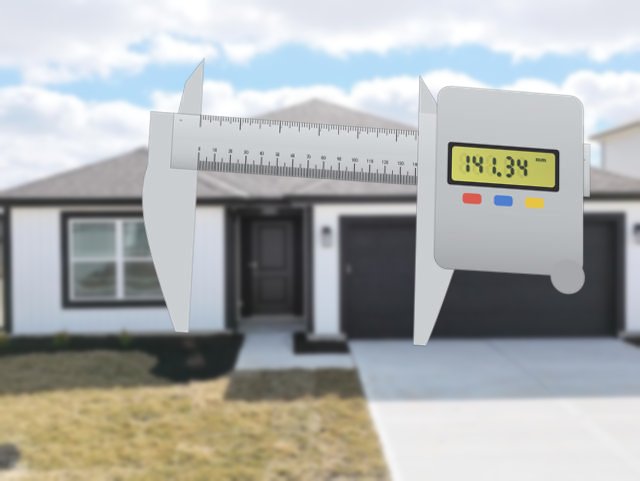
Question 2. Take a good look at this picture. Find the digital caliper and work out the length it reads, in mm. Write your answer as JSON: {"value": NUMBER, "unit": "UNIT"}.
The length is {"value": 141.34, "unit": "mm"}
